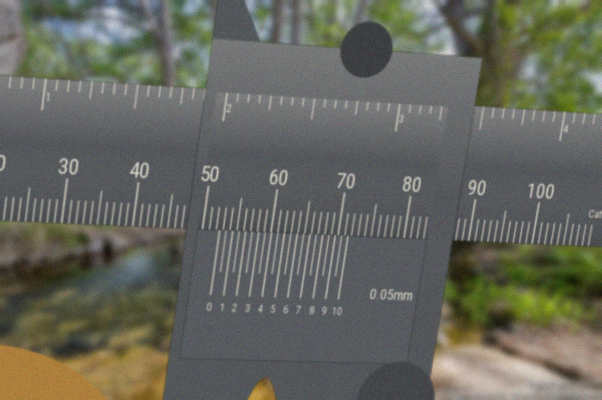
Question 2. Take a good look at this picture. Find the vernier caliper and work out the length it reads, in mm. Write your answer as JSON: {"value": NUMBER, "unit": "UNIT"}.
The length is {"value": 52.5, "unit": "mm"}
